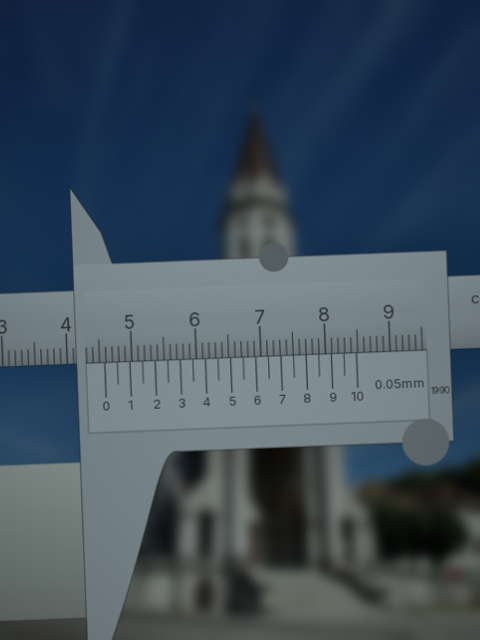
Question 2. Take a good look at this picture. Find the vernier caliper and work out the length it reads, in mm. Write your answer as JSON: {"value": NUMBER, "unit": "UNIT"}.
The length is {"value": 45.8, "unit": "mm"}
